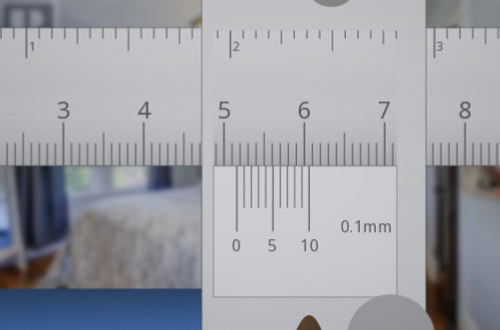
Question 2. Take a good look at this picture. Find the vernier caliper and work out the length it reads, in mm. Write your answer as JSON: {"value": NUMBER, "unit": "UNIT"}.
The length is {"value": 51.6, "unit": "mm"}
